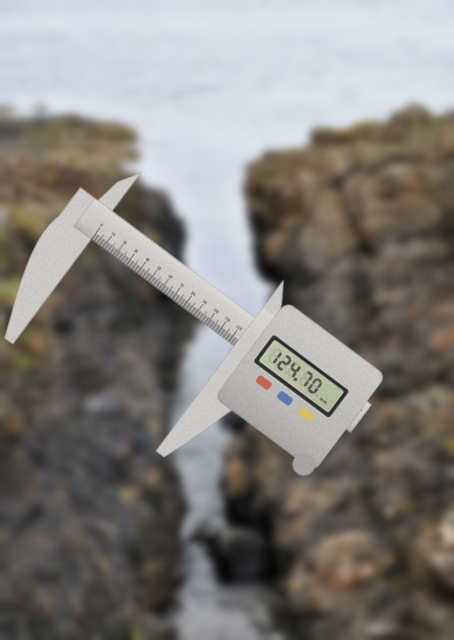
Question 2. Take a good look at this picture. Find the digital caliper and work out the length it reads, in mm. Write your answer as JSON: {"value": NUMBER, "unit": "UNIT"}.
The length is {"value": 124.70, "unit": "mm"}
